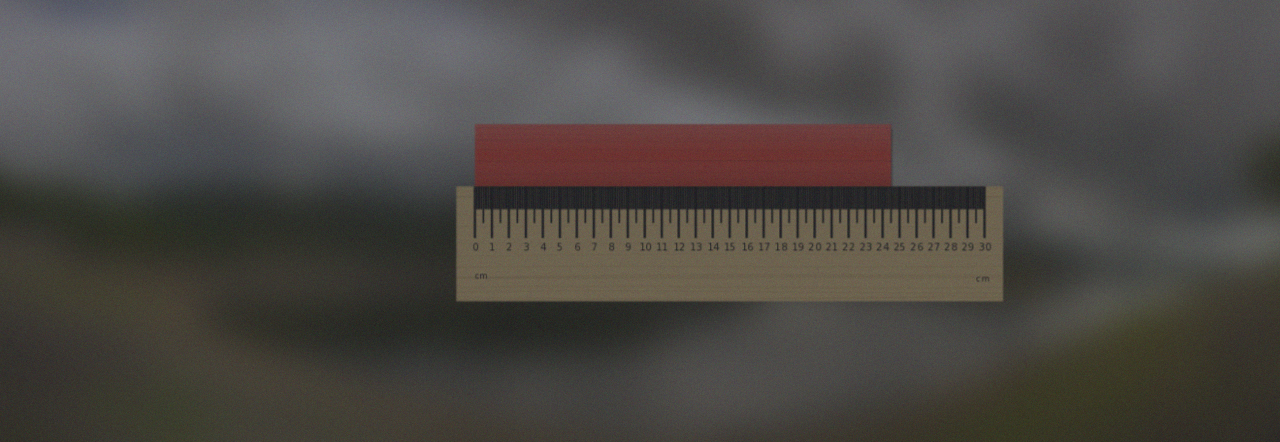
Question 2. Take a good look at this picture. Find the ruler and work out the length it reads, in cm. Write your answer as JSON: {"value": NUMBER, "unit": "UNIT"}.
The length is {"value": 24.5, "unit": "cm"}
